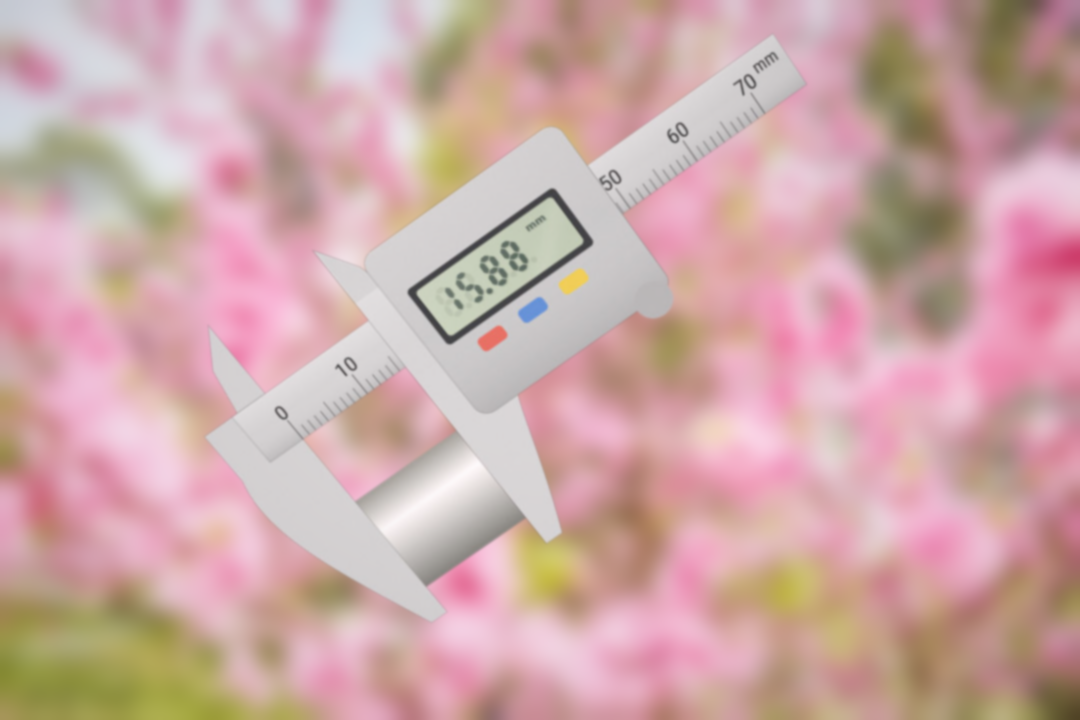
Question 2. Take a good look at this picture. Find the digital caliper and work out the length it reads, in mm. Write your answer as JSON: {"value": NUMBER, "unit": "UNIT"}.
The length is {"value": 15.88, "unit": "mm"}
